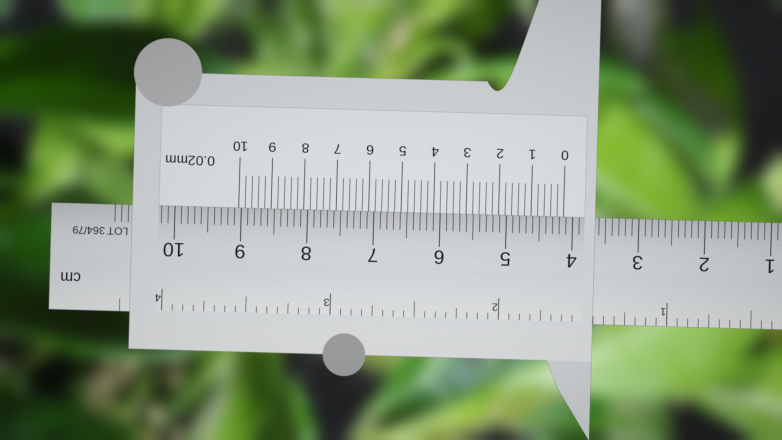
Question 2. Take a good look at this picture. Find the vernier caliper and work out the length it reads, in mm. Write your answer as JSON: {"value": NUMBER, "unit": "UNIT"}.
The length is {"value": 41.4, "unit": "mm"}
